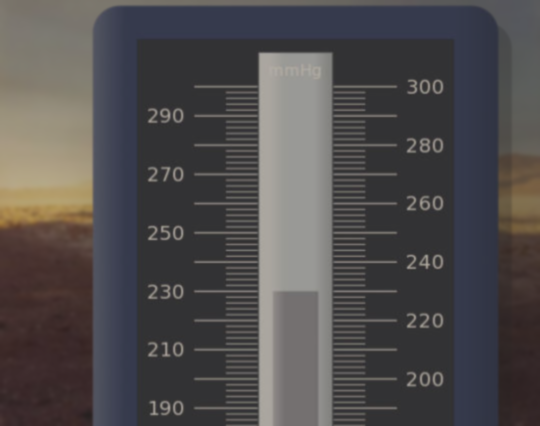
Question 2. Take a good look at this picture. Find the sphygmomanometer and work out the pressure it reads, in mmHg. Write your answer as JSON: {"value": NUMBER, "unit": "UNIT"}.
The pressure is {"value": 230, "unit": "mmHg"}
